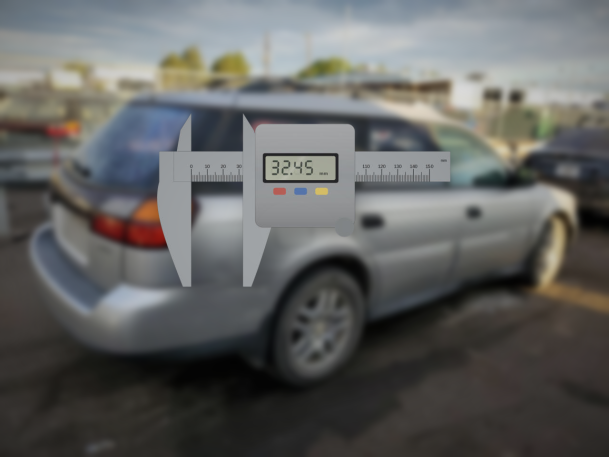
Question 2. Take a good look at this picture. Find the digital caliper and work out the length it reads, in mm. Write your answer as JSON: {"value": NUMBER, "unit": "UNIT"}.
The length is {"value": 32.45, "unit": "mm"}
